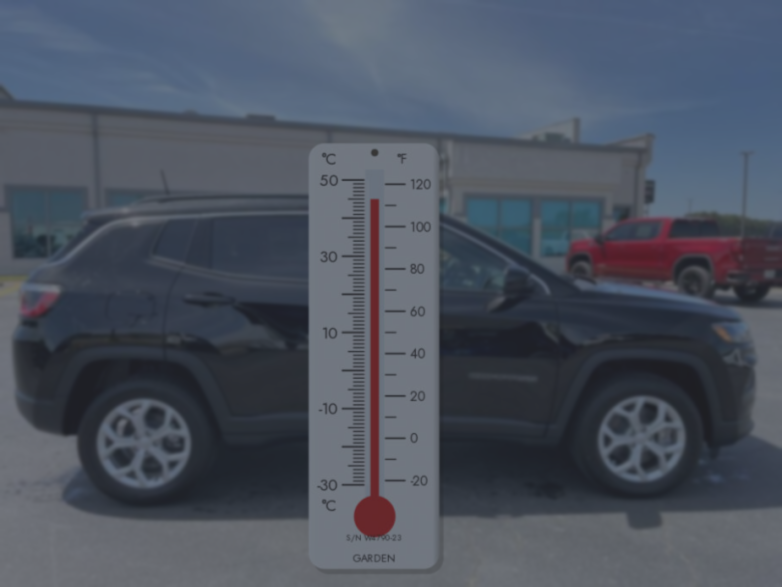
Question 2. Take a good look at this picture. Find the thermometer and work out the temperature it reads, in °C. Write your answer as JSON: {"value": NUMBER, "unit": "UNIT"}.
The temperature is {"value": 45, "unit": "°C"}
